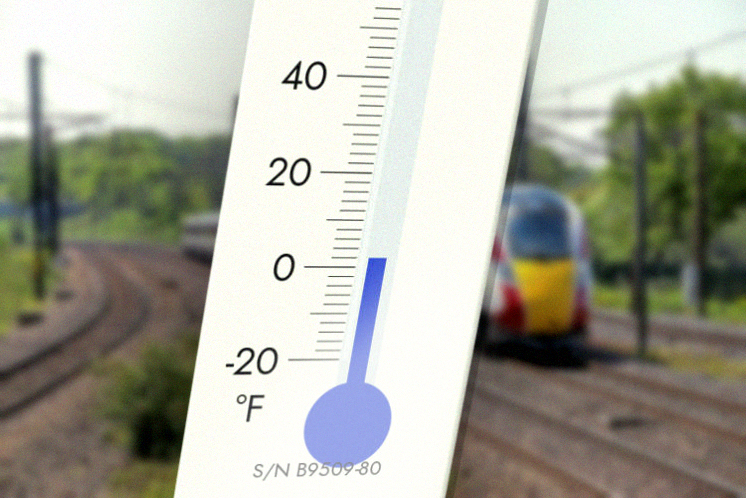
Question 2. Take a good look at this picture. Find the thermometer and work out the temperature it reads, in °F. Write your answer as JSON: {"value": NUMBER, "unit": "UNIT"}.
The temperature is {"value": 2, "unit": "°F"}
